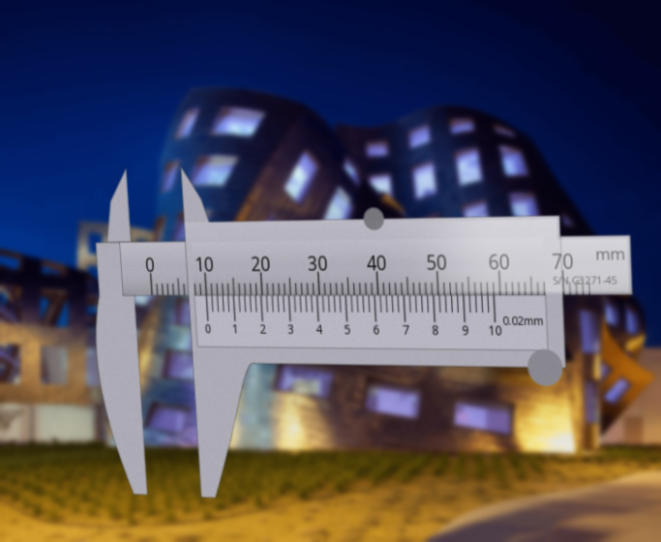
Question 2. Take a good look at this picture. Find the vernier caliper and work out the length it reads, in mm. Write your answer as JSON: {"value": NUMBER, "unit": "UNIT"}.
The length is {"value": 10.0, "unit": "mm"}
